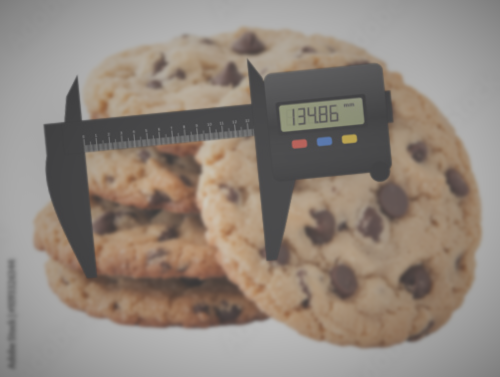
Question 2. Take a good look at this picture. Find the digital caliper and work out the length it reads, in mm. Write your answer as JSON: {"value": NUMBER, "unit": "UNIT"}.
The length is {"value": 134.86, "unit": "mm"}
